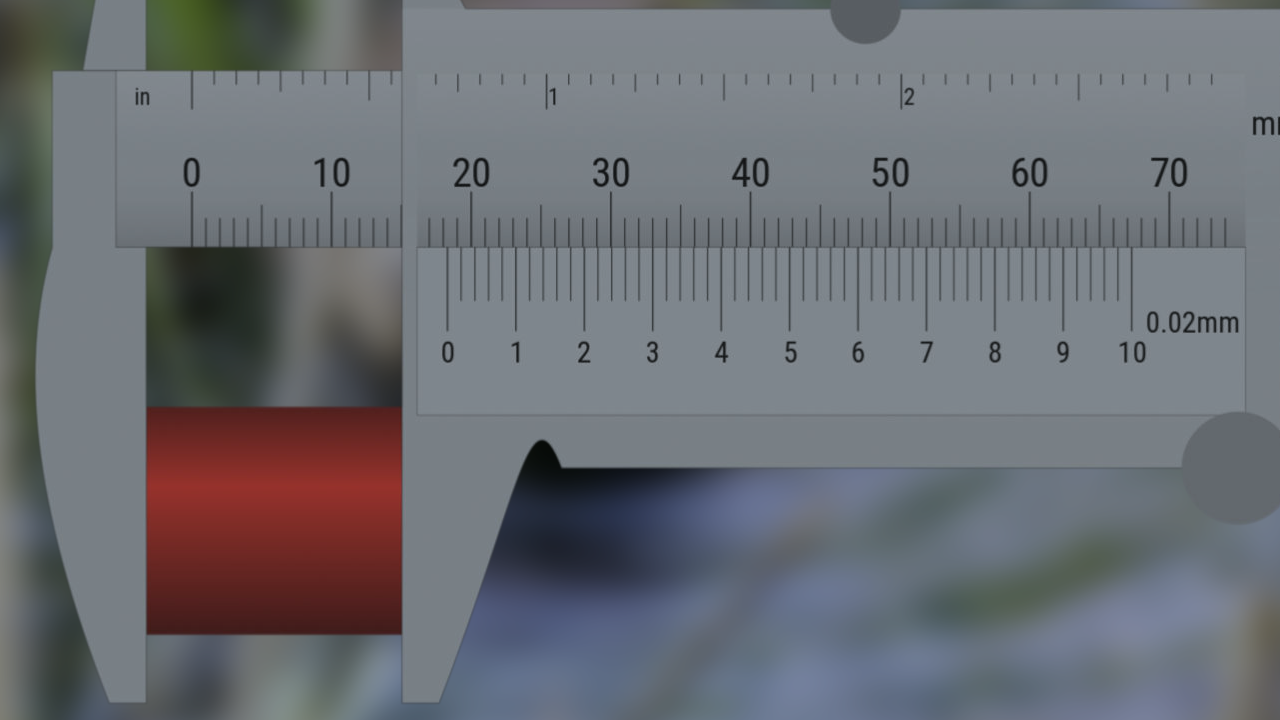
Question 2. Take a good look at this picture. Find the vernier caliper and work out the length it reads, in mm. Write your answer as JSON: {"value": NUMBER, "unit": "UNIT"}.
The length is {"value": 18.3, "unit": "mm"}
